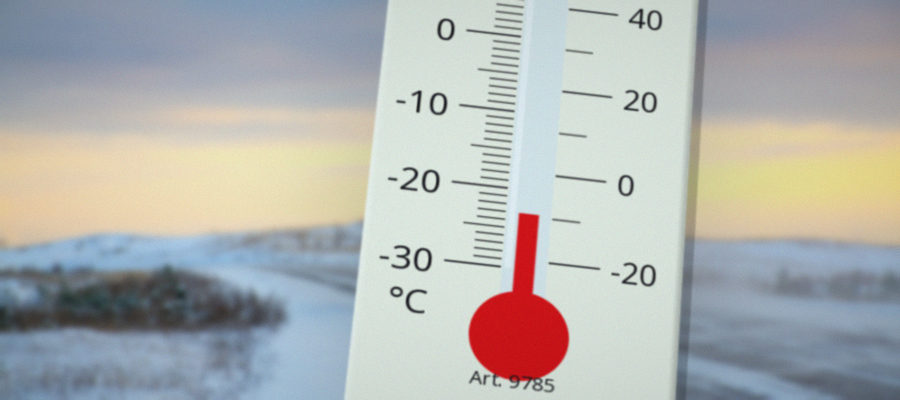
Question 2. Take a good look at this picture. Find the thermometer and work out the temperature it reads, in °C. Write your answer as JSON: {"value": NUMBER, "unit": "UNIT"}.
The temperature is {"value": -23, "unit": "°C"}
